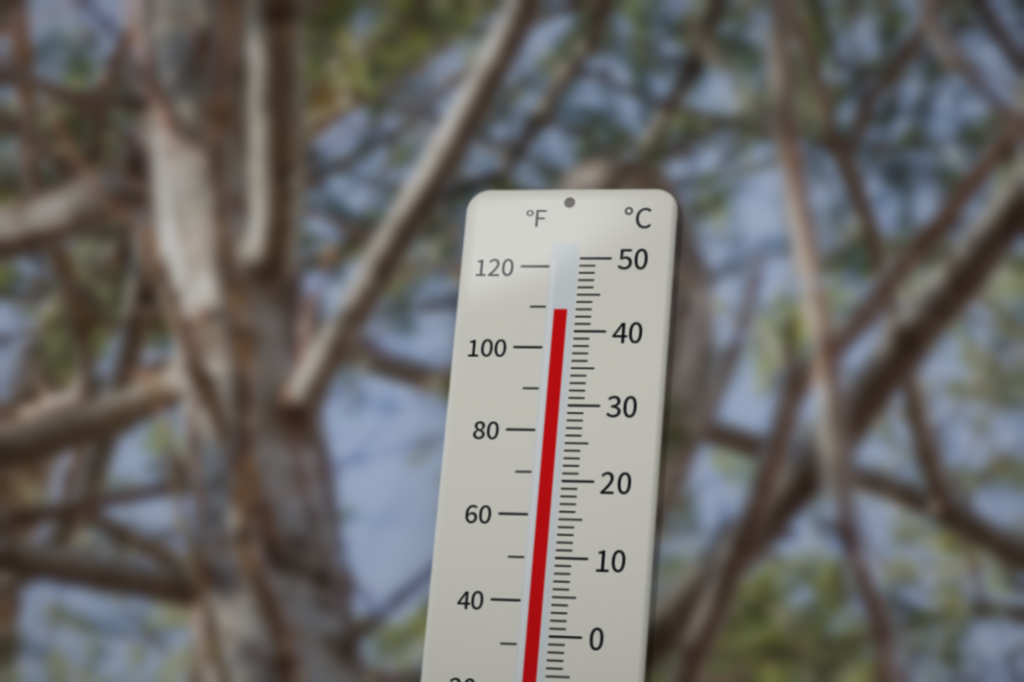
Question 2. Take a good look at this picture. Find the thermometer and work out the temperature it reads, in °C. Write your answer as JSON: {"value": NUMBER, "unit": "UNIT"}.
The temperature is {"value": 43, "unit": "°C"}
